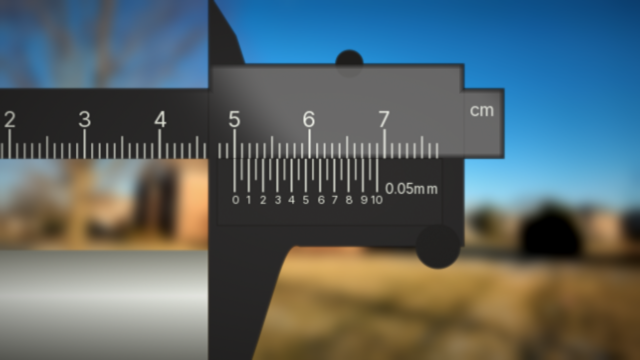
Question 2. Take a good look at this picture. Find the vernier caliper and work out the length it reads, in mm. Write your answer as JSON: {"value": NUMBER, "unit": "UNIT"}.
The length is {"value": 50.0, "unit": "mm"}
